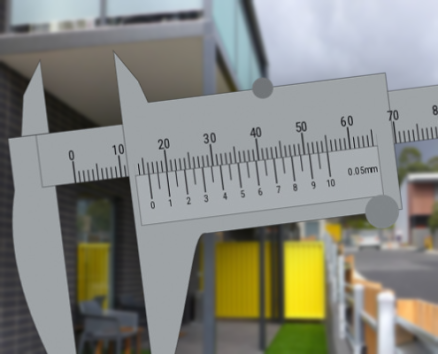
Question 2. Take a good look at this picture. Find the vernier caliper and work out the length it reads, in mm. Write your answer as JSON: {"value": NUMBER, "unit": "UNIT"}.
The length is {"value": 16.0, "unit": "mm"}
